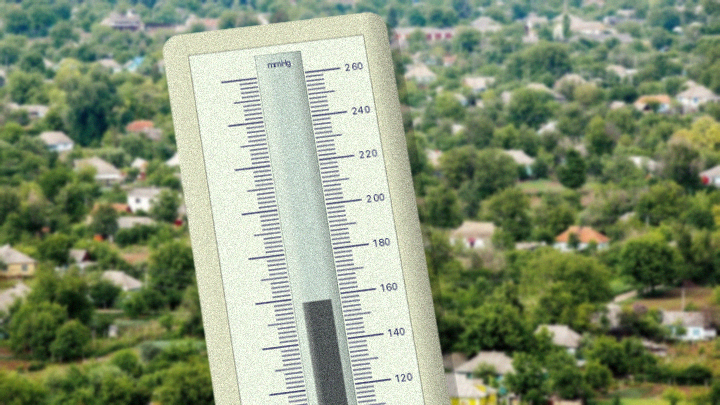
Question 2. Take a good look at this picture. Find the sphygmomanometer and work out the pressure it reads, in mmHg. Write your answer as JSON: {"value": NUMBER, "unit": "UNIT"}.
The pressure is {"value": 158, "unit": "mmHg"}
